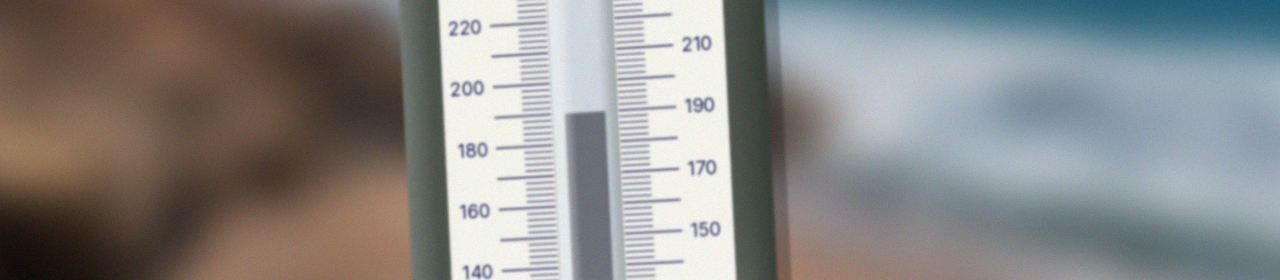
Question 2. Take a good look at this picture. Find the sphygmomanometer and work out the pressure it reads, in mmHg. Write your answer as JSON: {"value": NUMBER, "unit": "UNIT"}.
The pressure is {"value": 190, "unit": "mmHg"}
